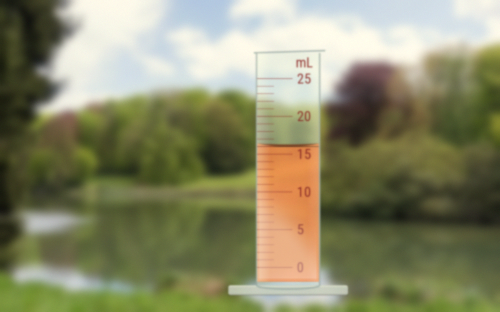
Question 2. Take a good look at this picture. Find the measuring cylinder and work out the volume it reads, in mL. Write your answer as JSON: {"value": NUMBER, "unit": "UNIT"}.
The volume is {"value": 16, "unit": "mL"}
